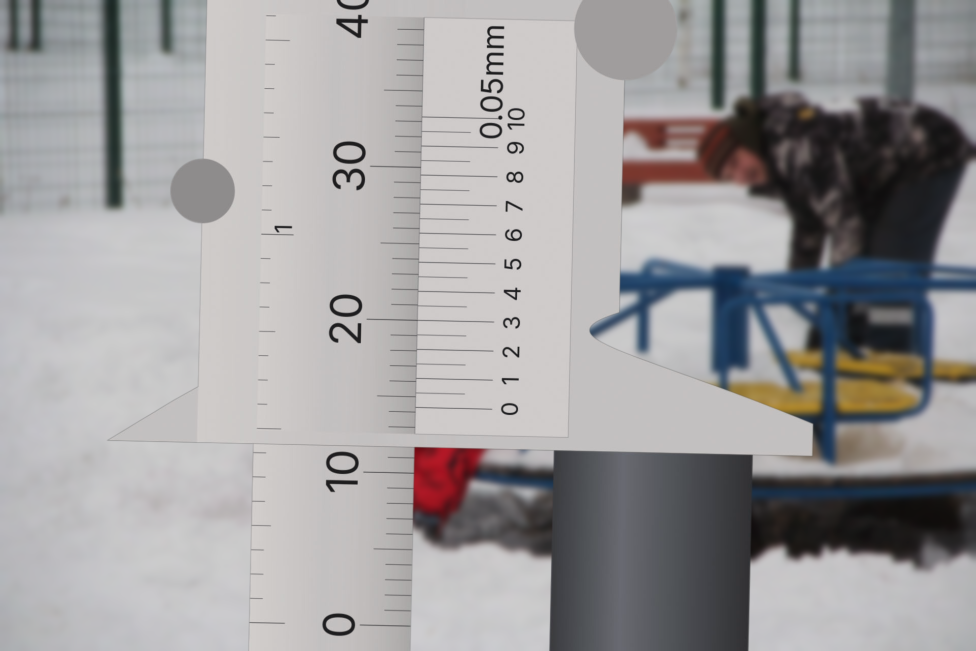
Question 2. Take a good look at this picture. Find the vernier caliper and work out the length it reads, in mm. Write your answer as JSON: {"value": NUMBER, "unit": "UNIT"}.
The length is {"value": 14.3, "unit": "mm"}
